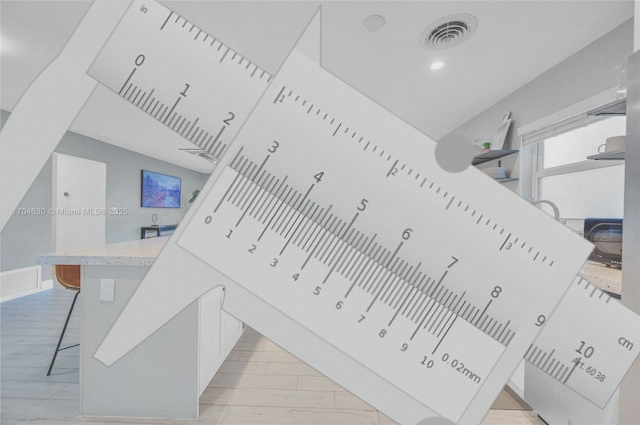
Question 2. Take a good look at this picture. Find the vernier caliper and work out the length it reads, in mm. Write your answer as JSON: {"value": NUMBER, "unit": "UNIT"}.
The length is {"value": 27.2, "unit": "mm"}
